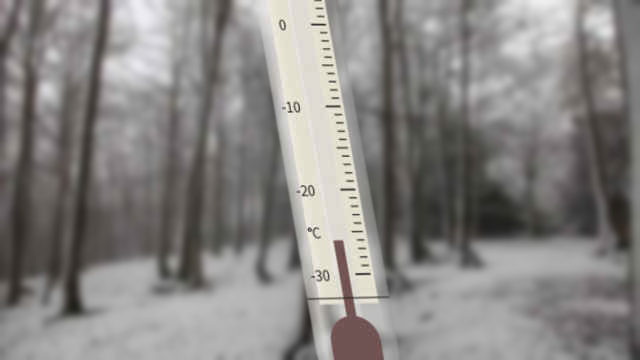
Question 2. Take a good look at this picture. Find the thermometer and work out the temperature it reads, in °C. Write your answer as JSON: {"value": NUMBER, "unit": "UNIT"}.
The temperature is {"value": -26, "unit": "°C"}
